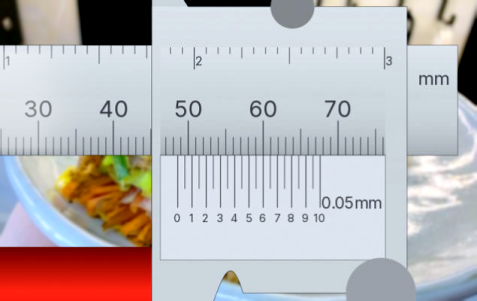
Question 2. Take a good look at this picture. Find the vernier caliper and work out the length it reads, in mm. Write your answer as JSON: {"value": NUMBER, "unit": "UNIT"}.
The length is {"value": 48.6, "unit": "mm"}
